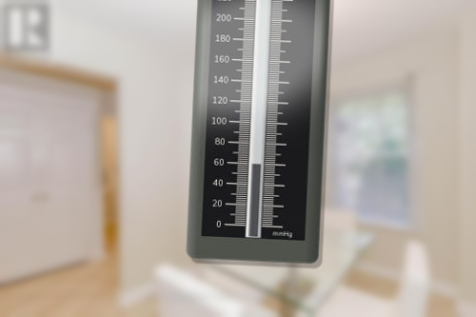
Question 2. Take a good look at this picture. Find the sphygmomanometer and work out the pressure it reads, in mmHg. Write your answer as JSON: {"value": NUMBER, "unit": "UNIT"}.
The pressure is {"value": 60, "unit": "mmHg"}
